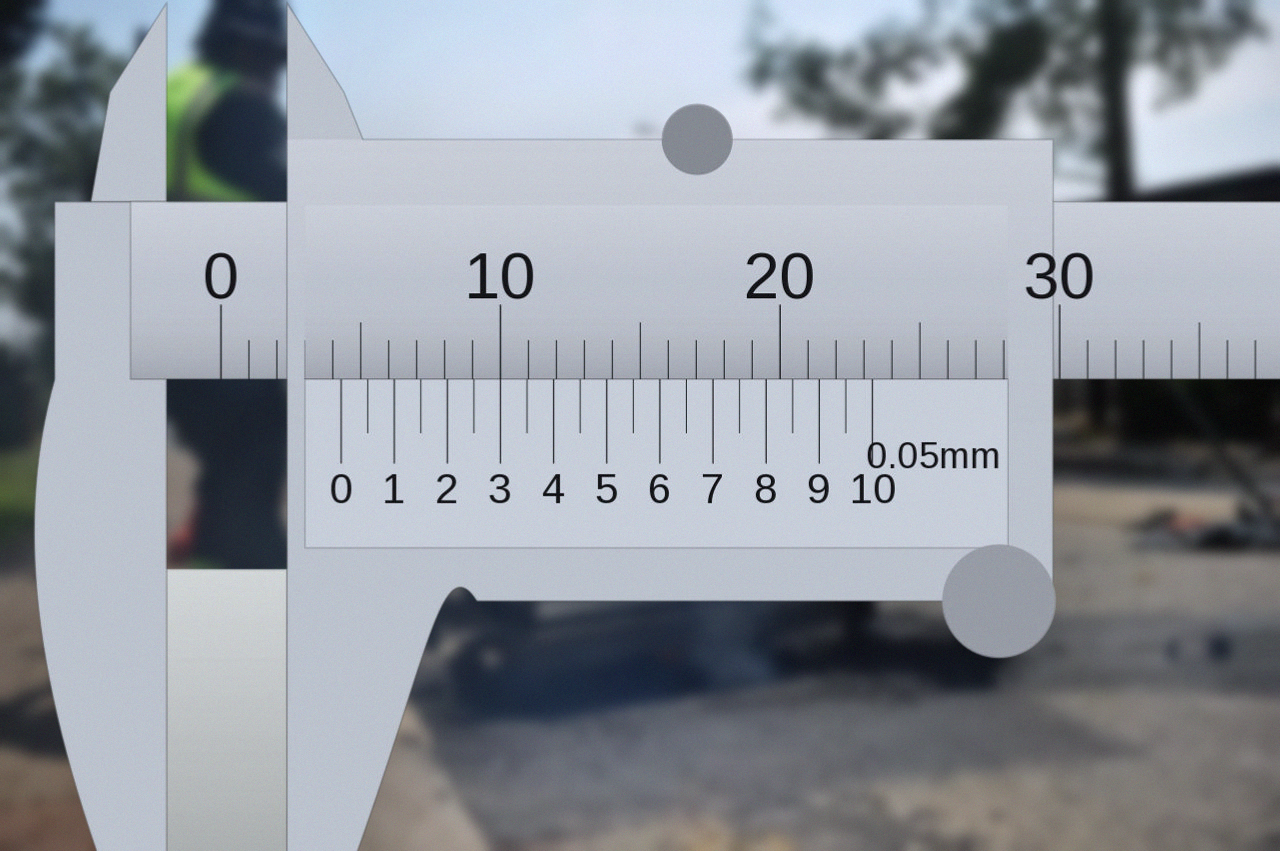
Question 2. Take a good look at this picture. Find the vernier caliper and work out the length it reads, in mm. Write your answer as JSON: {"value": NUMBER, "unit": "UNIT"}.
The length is {"value": 4.30, "unit": "mm"}
